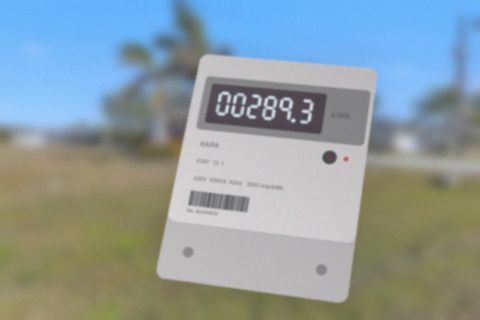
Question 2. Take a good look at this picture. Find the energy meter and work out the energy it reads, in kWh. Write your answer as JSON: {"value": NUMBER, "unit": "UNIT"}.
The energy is {"value": 289.3, "unit": "kWh"}
